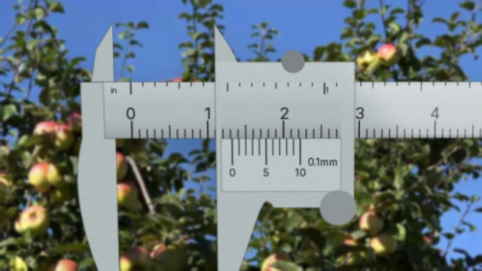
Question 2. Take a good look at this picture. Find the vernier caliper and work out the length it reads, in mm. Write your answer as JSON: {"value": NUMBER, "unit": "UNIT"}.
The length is {"value": 13.2, "unit": "mm"}
